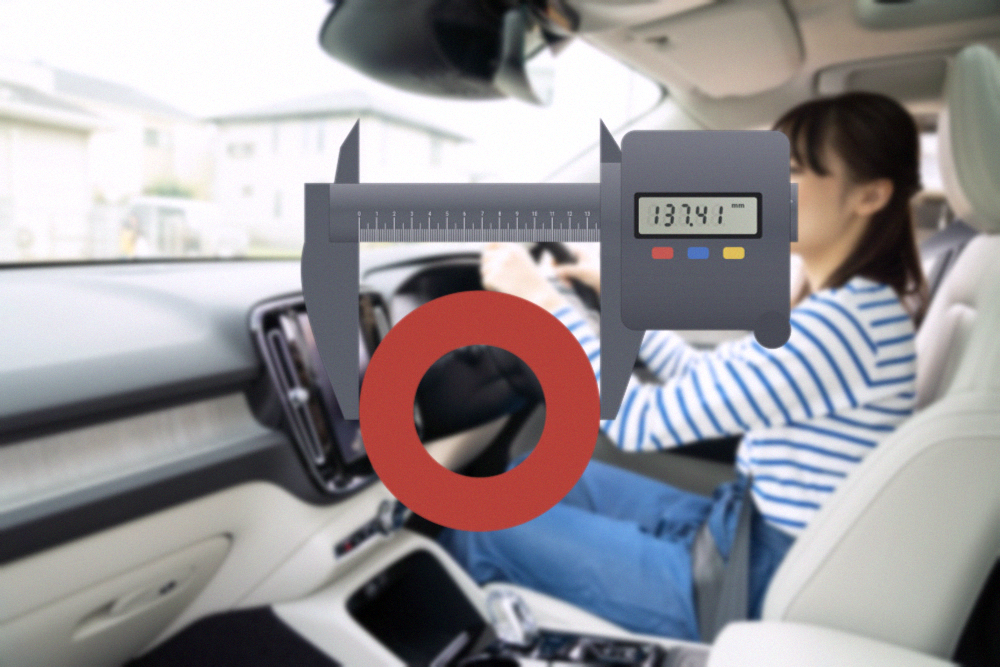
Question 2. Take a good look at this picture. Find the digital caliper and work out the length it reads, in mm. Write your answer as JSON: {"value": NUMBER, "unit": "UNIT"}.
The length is {"value": 137.41, "unit": "mm"}
